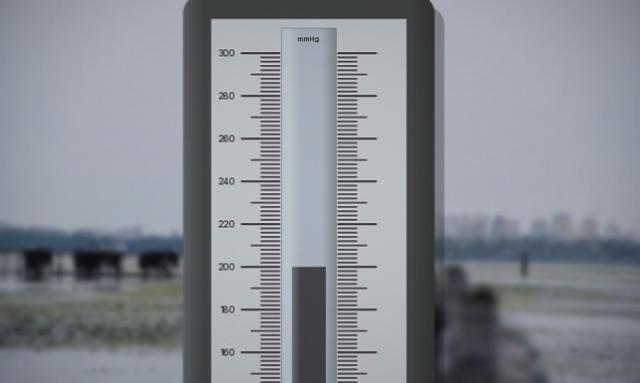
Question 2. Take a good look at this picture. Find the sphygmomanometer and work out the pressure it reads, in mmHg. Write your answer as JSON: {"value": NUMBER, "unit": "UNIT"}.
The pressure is {"value": 200, "unit": "mmHg"}
